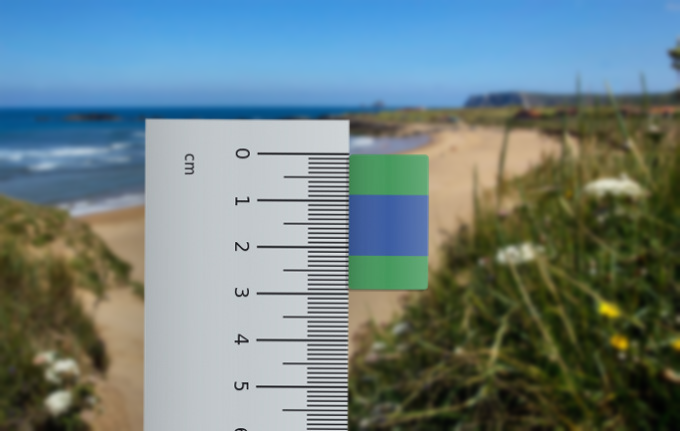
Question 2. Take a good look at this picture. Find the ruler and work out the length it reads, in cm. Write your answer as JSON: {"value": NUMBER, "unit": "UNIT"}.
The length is {"value": 2.9, "unit": "cm"}
